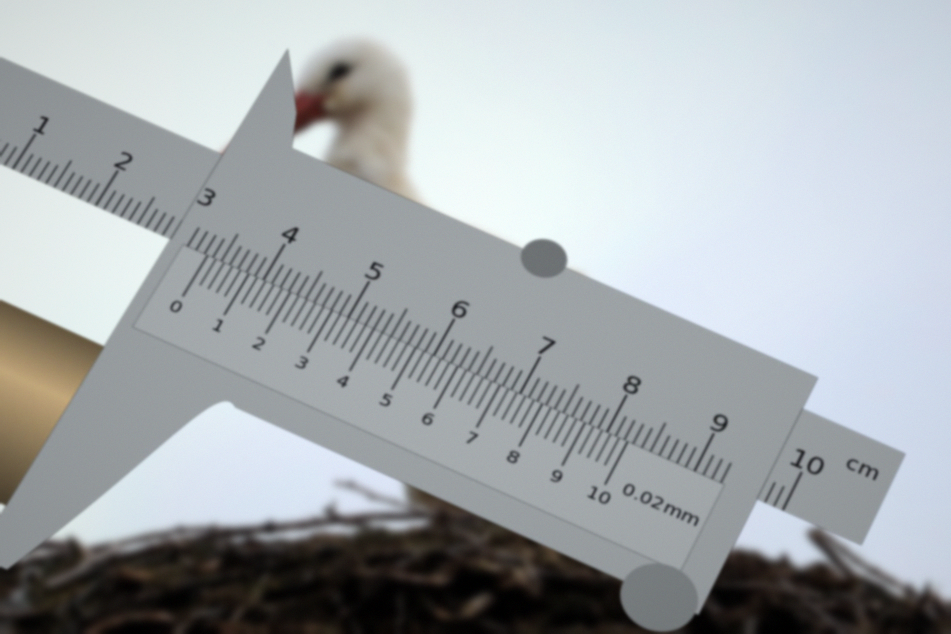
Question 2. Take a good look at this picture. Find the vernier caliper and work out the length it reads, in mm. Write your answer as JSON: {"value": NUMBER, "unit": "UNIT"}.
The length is {"value": 33.4, "unit": "mm"}
